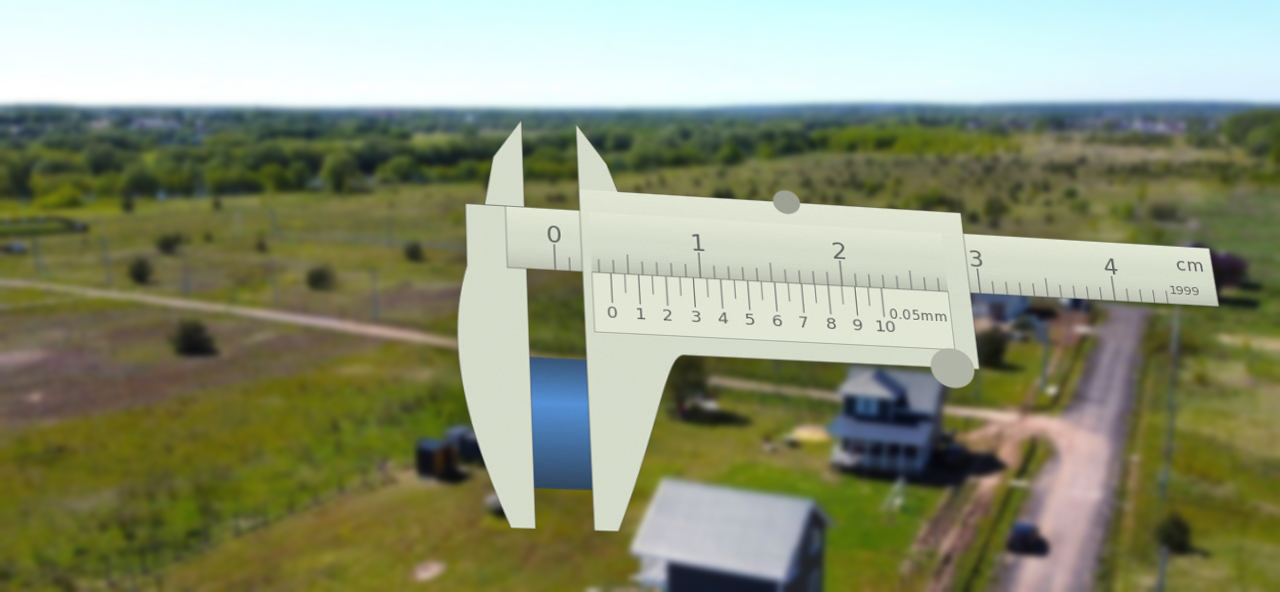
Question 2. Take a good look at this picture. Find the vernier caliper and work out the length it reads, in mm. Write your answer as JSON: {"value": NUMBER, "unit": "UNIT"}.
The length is {"value": 3.8, "unit": "mm"}
